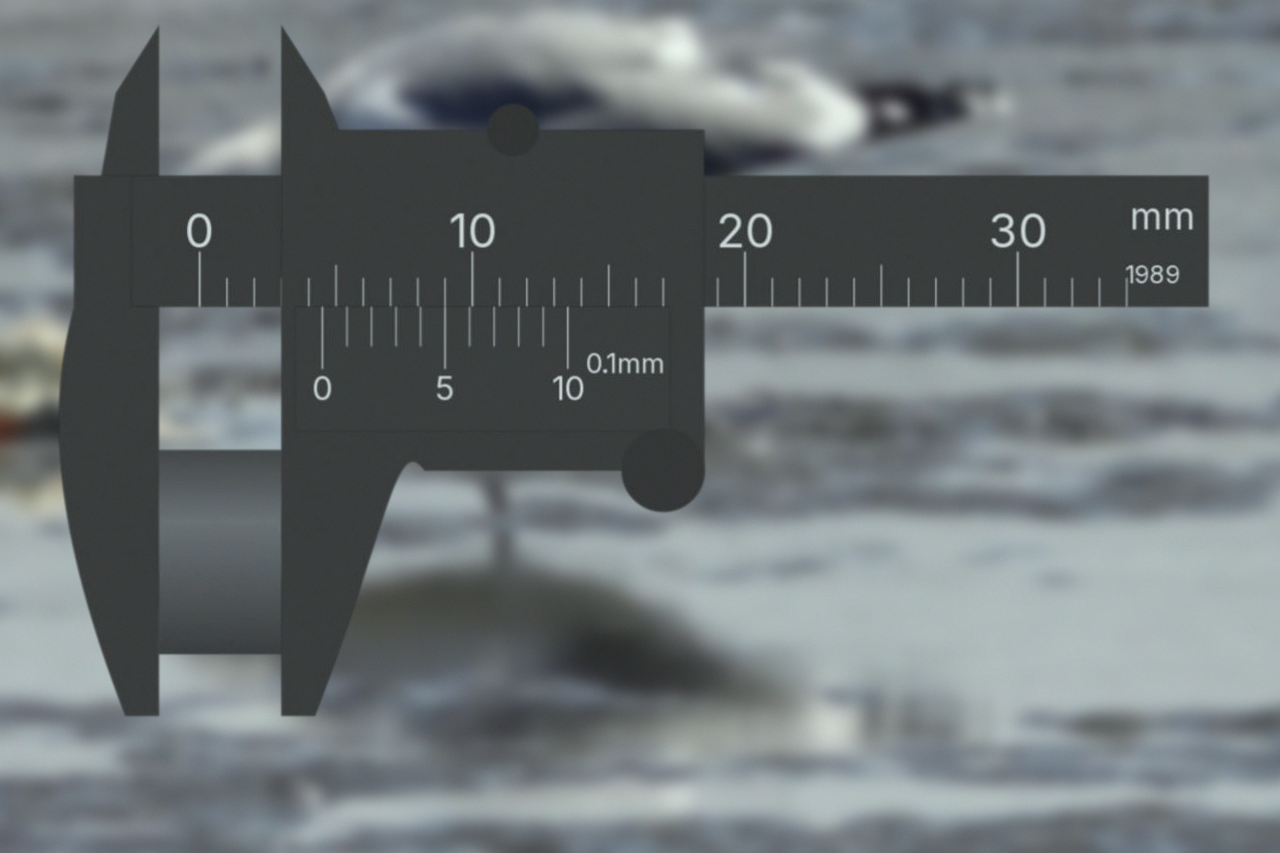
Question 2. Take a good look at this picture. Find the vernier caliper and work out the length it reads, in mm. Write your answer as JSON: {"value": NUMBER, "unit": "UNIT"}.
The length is {"value": 4.5, "unit": "mm"}
